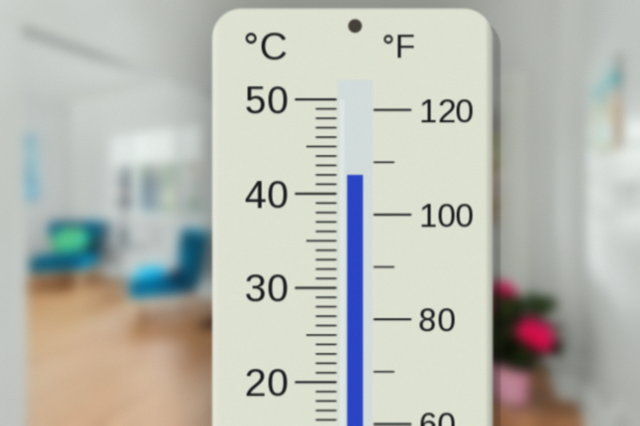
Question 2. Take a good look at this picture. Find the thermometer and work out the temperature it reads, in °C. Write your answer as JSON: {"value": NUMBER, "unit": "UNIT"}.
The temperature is {"value": 42, "unit": "°C"}
